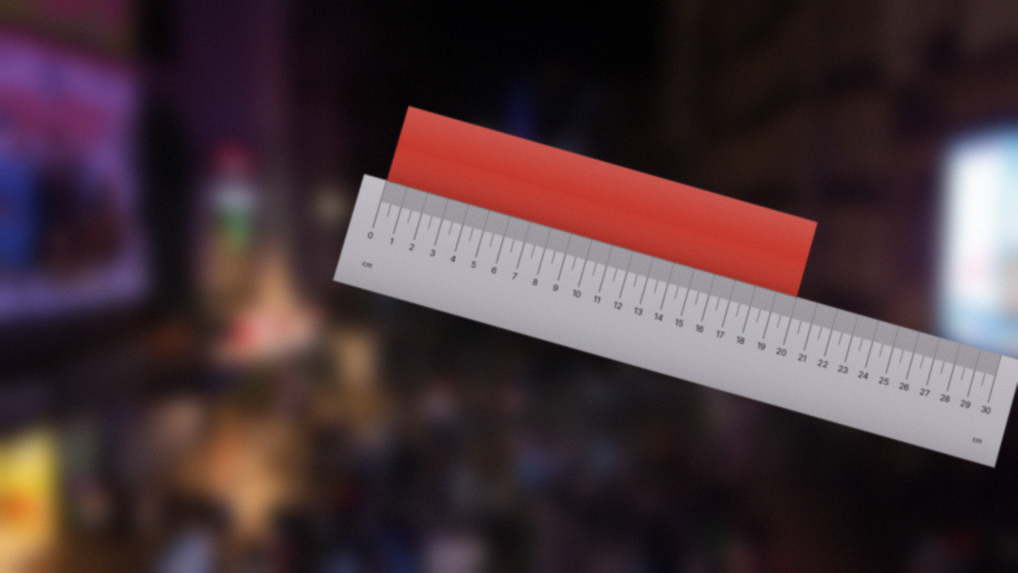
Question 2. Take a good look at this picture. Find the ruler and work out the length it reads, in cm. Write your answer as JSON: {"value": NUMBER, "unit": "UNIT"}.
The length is {"value": 20, "unit": "cm"}
